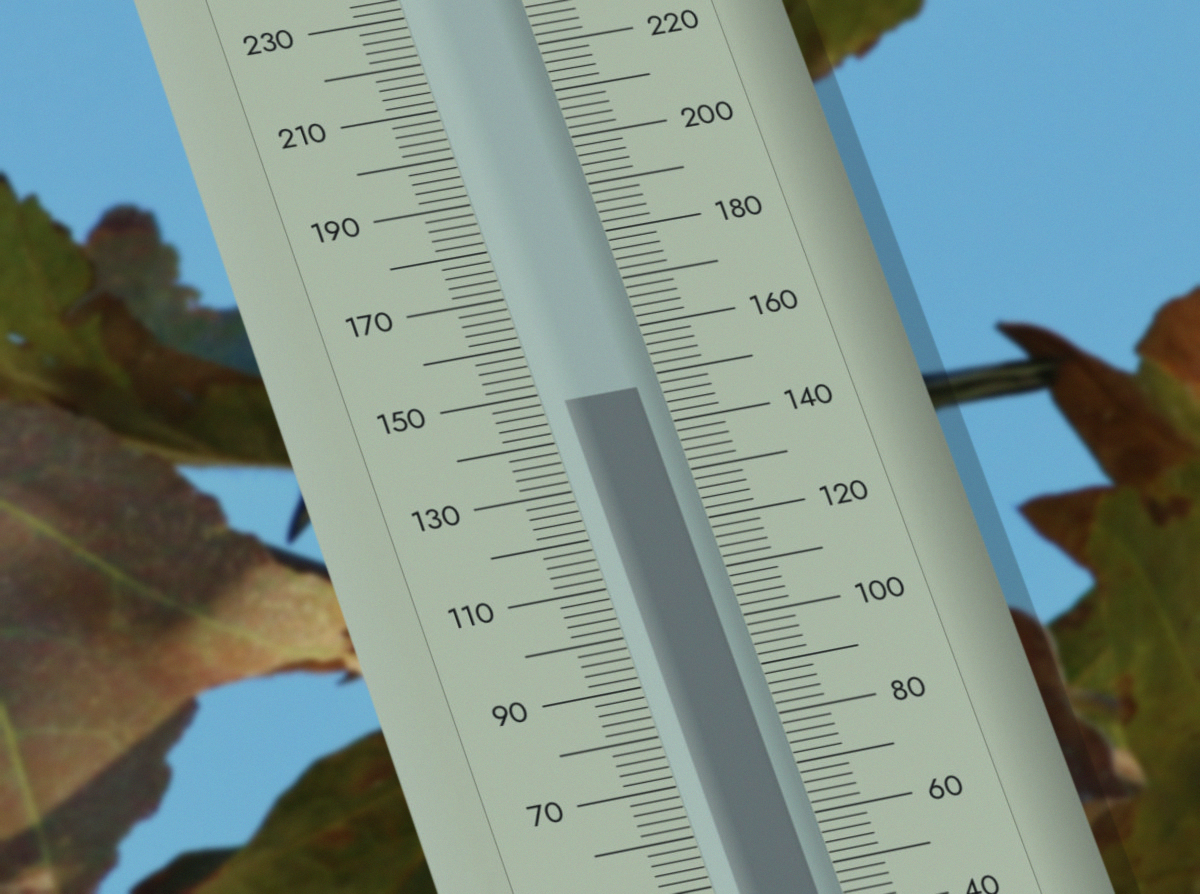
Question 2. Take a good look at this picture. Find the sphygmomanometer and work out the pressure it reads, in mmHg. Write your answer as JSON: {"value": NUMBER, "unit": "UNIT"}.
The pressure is {"value": 148, "unit": "mmHg"}
